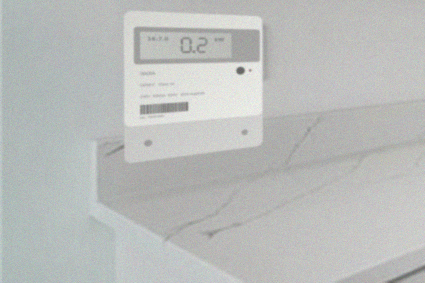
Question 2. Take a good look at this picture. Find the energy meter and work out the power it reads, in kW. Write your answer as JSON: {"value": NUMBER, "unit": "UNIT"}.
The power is {"value": 0.2, "unit": "kW"}
